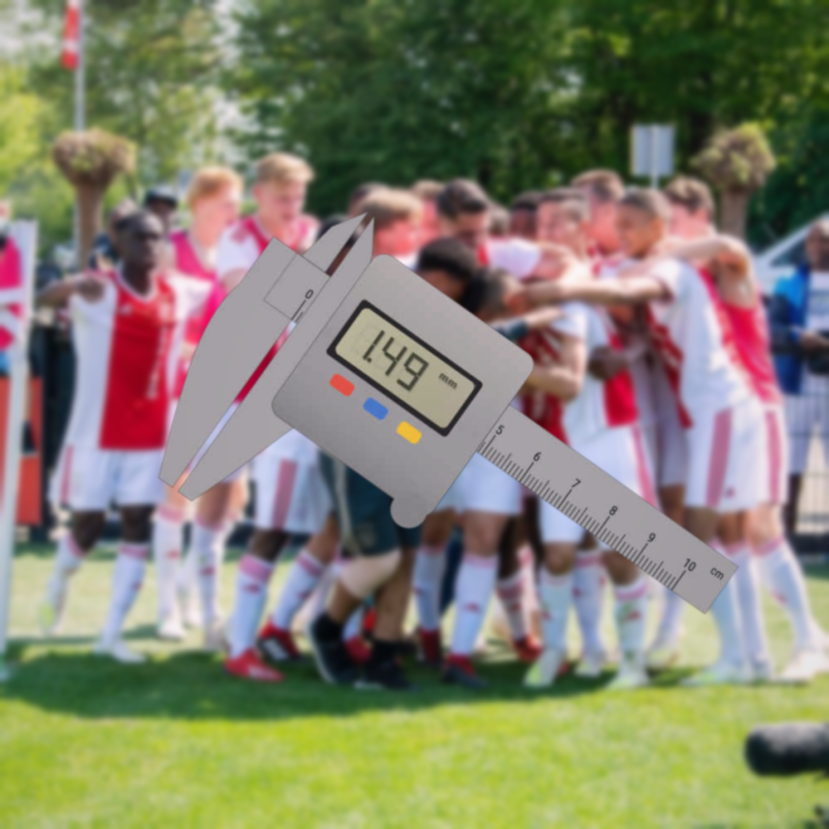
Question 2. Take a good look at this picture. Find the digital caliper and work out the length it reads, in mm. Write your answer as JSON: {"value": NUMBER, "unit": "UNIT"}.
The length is {"value": 1.49, "unit": "mm"}
